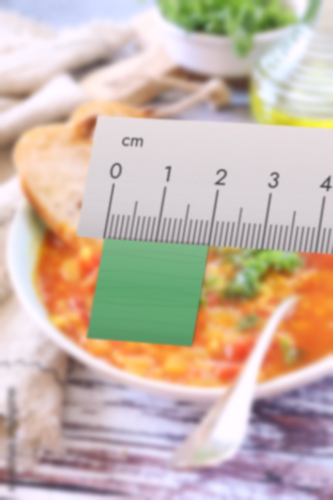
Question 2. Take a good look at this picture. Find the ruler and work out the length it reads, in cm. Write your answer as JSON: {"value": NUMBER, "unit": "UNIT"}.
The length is {"value": 2, "unit": "cm"}
